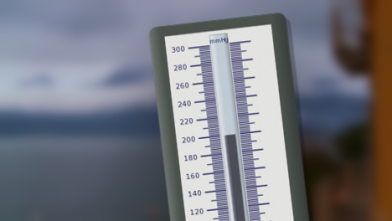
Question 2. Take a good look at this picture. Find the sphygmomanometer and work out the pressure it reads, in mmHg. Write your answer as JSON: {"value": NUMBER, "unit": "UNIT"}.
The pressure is {"value": 200, "unit": "mmHg"}
